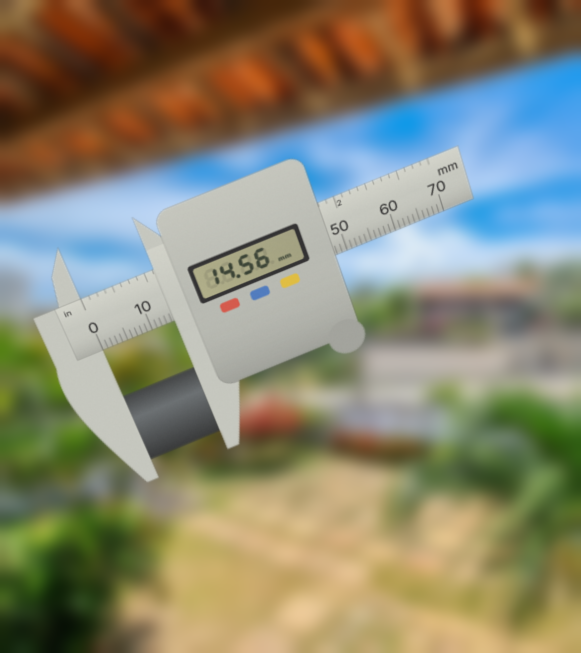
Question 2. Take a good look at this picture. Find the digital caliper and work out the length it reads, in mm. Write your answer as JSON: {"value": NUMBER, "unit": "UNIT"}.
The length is {"value": 14.56, "unit": "mm"}
